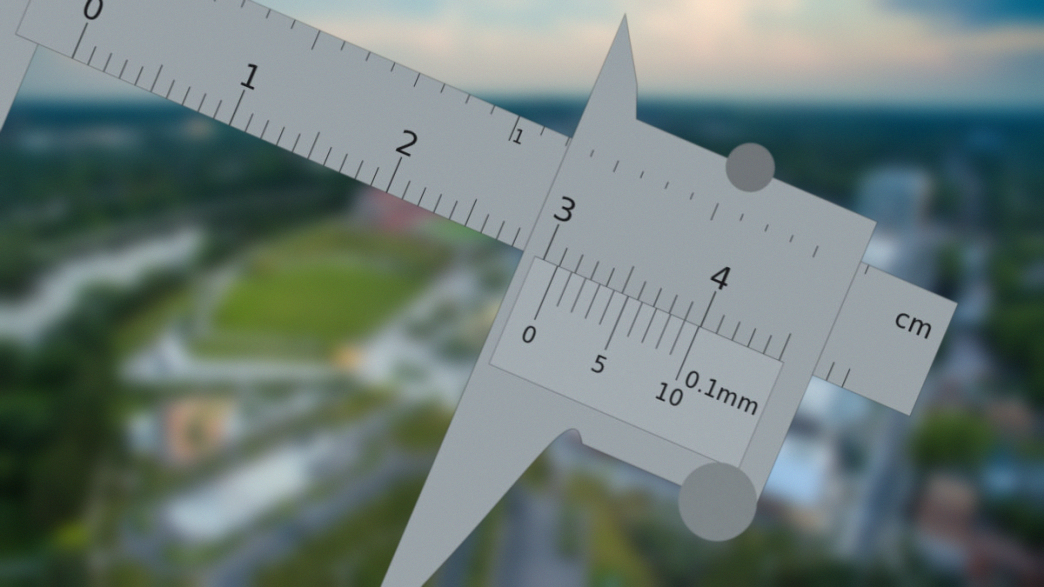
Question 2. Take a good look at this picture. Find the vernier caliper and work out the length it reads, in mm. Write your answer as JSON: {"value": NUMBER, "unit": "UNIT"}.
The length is {"value": 30.9, "unit": "mm"}
